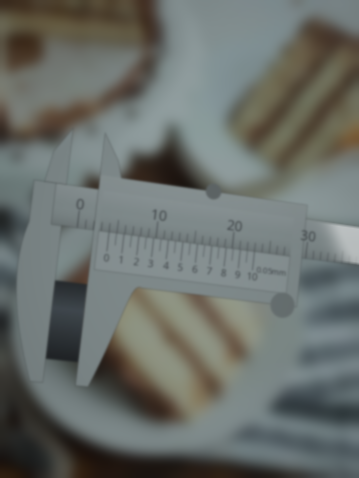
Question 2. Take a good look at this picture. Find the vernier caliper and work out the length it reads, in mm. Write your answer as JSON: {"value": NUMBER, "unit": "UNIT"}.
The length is {"value": 4.0, "unit": "mm"}
